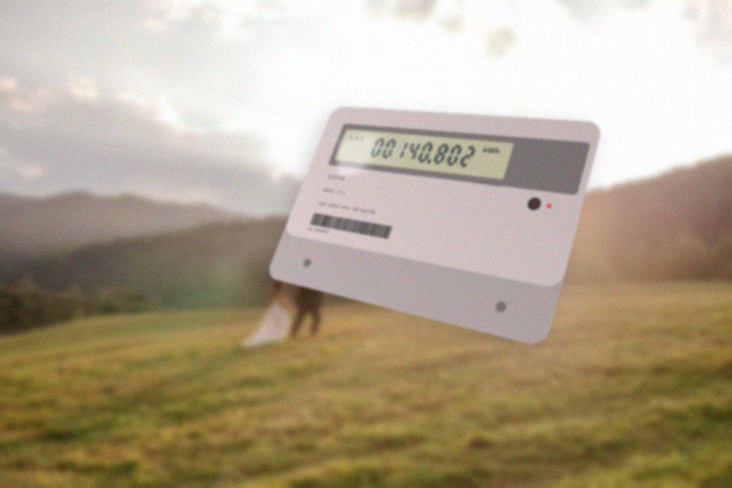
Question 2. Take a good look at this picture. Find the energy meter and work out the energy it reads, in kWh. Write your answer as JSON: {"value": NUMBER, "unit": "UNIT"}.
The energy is {"value": 140.802, "unit": "kWh"}
